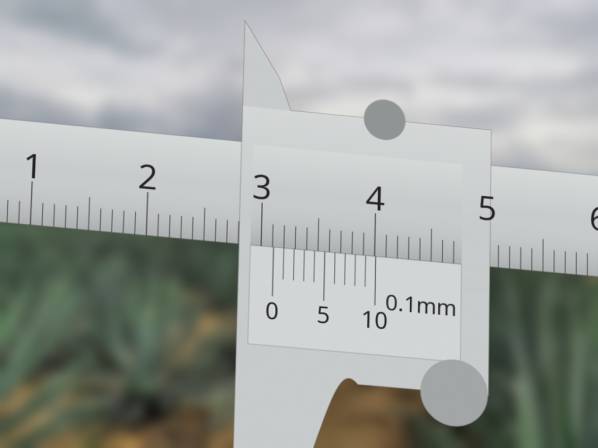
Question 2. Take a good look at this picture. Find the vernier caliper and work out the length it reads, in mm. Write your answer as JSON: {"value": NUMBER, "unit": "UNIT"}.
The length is {"value": 31.1, "unit": "mm"}
